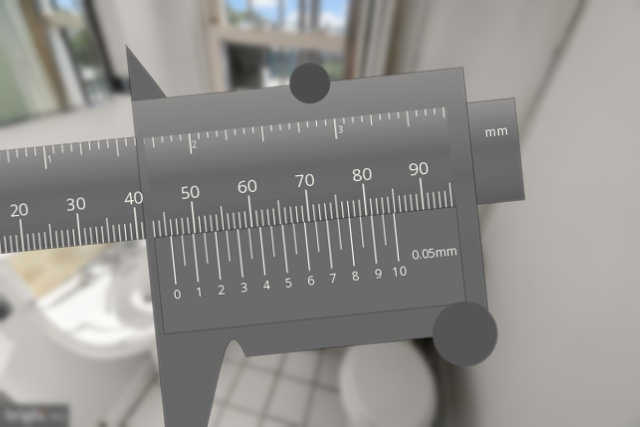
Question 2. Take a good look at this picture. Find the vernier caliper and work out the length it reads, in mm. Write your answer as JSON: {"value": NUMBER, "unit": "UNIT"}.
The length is {"value": 45.8, "unit": "mm"}
